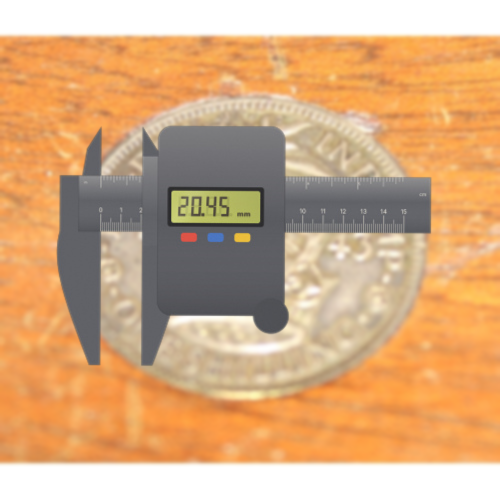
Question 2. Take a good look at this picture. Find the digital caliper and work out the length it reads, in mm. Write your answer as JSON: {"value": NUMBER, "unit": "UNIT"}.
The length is {"value": 20.45, "unit": "mm"}
